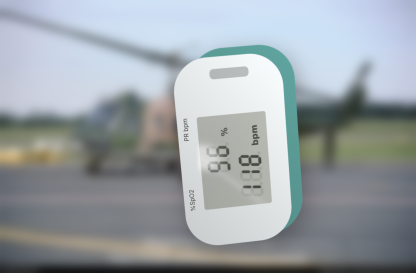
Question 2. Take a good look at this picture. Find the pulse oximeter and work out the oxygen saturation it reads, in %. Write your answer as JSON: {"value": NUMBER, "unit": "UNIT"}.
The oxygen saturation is {"value": 96, "unit": "%"}
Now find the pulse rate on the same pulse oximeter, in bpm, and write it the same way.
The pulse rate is {"value": 118, "unit": "bpm"}
